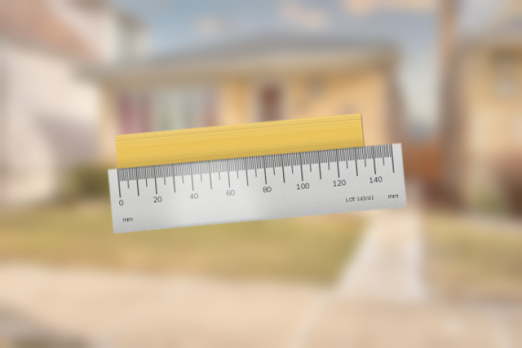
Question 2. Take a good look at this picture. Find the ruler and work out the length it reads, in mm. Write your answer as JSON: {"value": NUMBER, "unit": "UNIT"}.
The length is {"value": 135, "unit": "mm"}
